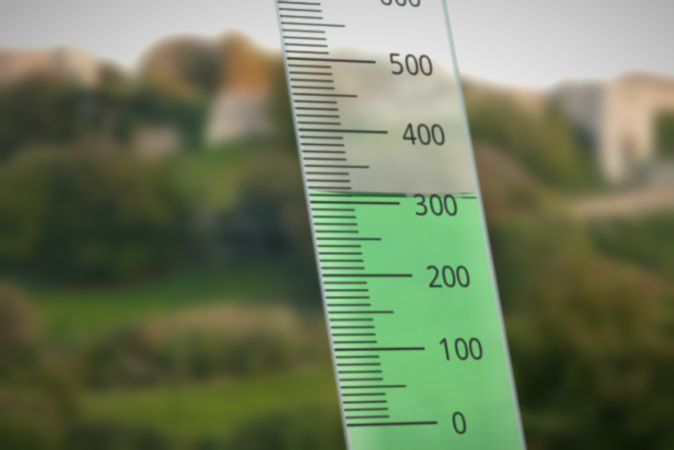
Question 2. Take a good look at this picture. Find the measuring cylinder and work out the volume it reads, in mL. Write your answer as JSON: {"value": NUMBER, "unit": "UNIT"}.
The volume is {"value": 310, "unit": "mL"}
